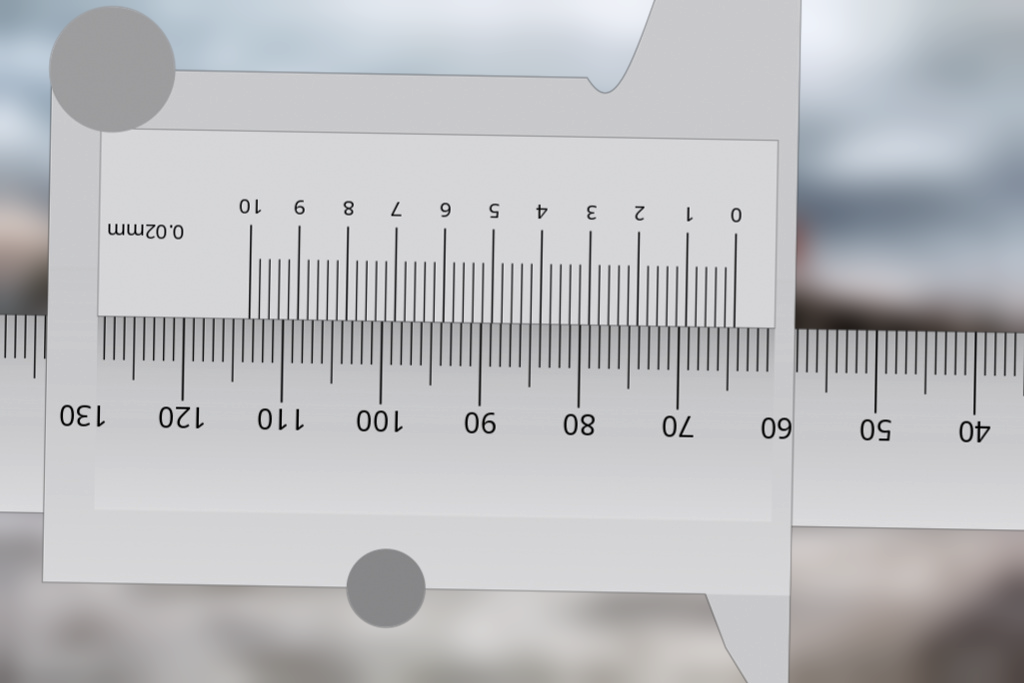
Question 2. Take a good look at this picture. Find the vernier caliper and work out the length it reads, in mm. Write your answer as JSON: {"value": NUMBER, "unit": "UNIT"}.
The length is {"value": 64.4, "unit": "mm"}
